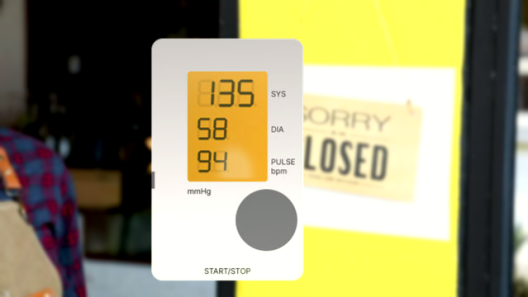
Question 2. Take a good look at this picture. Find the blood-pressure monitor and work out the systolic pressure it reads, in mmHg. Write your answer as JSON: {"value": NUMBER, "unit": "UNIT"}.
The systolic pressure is {"value": 135, "unit": "mmHg"}
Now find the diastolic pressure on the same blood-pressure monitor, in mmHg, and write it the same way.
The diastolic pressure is {"value": 58, "unit": "mmHg"}
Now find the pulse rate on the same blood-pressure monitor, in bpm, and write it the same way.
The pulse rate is {"value": 94, "unit": "bpm"}
